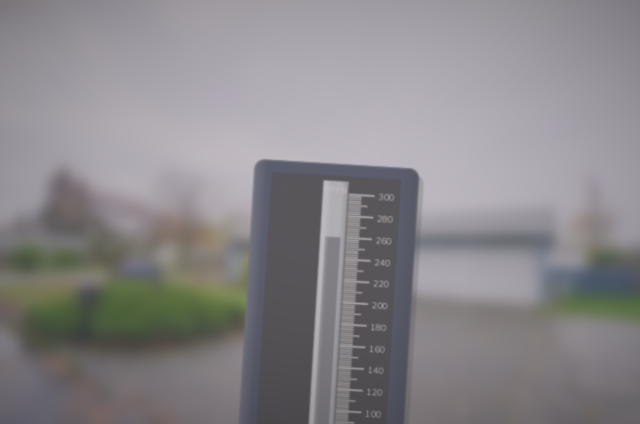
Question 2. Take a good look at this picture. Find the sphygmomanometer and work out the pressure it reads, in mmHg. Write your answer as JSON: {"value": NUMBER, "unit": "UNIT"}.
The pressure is {"value": 260, "unit": "mmHg"}
